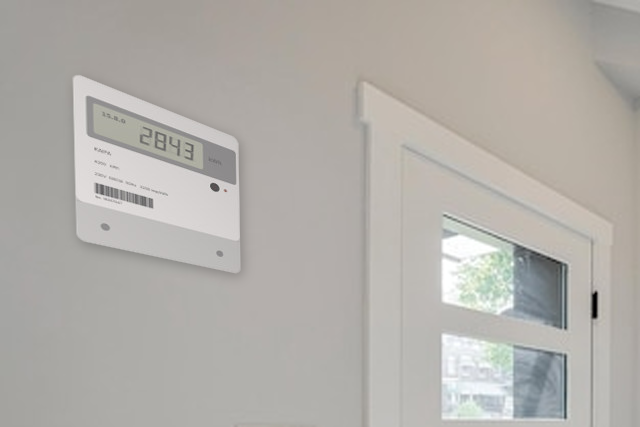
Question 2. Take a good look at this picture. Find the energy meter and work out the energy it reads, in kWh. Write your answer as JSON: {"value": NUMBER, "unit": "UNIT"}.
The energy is {"value": 2843, "unit": "kWh"}
